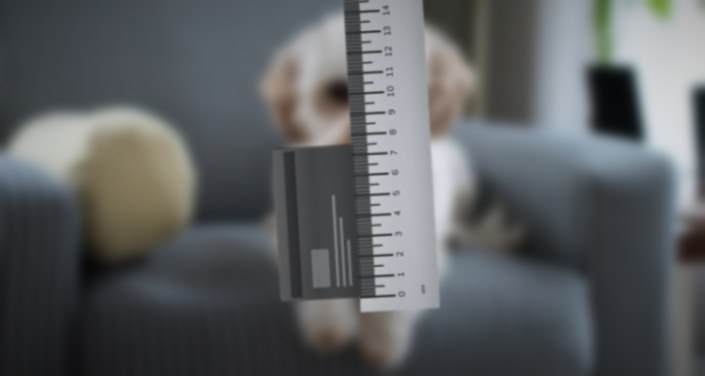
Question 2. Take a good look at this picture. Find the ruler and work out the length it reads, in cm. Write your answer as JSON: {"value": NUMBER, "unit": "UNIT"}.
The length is {"value": 7.5, "unit": "cm"}
